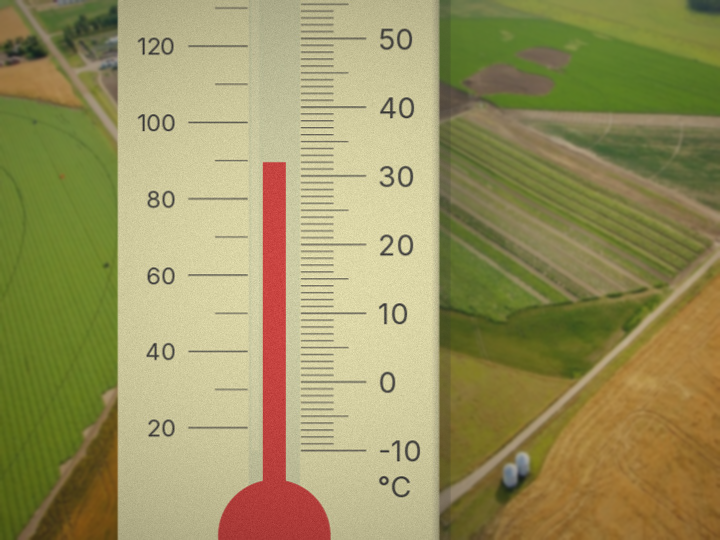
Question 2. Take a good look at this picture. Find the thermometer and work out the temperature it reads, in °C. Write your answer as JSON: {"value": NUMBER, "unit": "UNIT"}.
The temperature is {"value": 32, "unit": "°C"}
